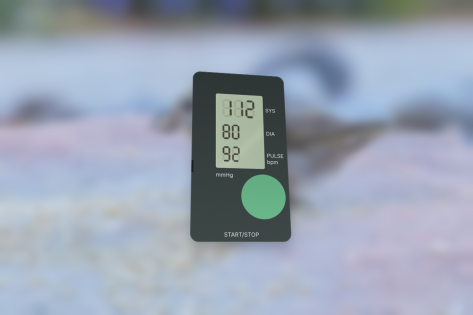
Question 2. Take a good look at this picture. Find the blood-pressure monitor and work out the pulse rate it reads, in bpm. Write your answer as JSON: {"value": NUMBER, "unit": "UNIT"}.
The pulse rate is {"value": 92, "unit": "bpm"}
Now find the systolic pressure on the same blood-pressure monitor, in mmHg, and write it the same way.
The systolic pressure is {"value": 112, "unit": "mmHg"}
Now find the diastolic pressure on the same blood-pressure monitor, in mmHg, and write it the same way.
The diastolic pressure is {"value": 80, "unit": "mmHg"}
